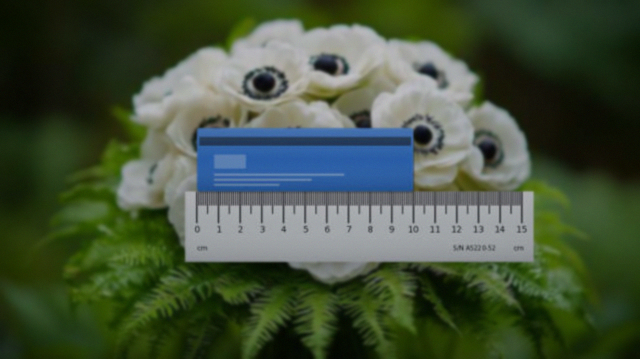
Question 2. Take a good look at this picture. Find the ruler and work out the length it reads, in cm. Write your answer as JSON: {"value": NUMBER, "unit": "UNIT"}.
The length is {"value": 10, "unit": "cm"}
